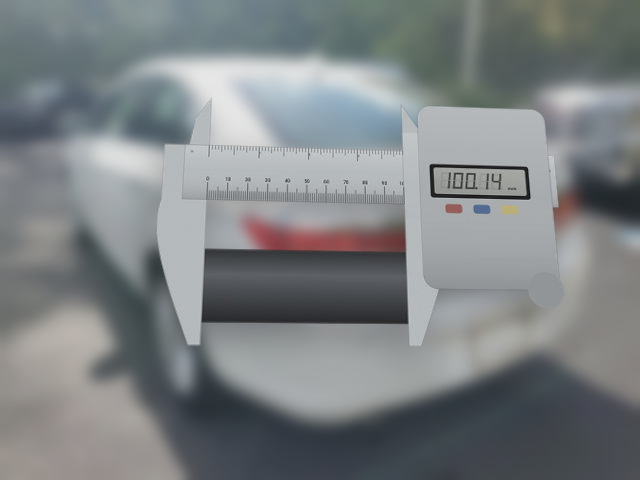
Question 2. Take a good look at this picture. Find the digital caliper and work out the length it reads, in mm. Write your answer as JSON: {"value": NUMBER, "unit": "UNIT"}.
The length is {"value": 100.14, "unit": "mm"}
